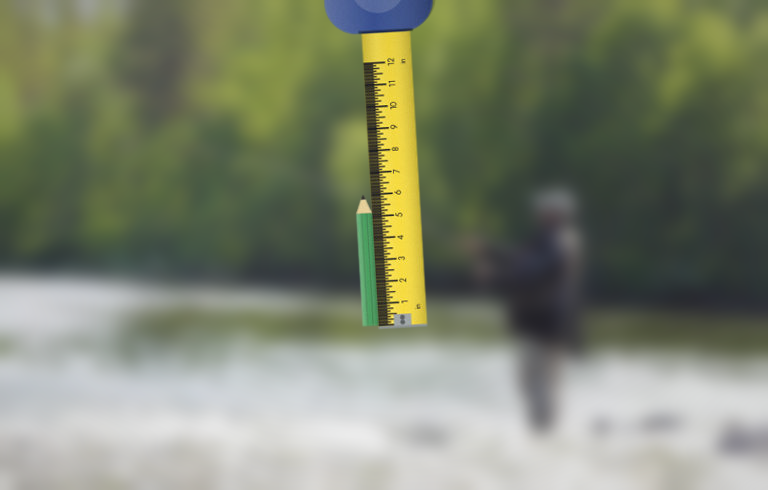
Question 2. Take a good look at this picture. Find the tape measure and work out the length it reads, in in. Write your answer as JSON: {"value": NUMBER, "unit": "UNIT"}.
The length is {"value": 6, "unit": "in"}
